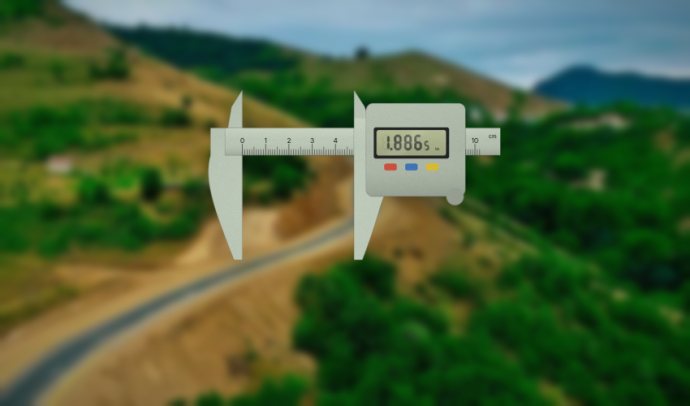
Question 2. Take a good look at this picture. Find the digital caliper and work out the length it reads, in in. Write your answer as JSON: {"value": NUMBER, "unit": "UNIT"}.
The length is {"value": 1.8865, "unit": "in"}
